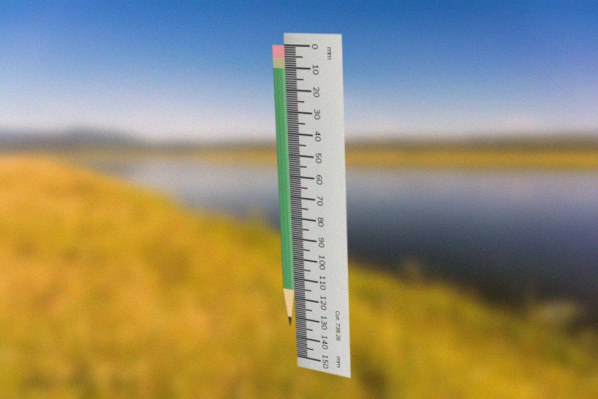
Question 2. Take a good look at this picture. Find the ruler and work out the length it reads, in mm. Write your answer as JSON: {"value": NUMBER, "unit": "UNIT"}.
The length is {"value": 135, "unit": "mm"}
